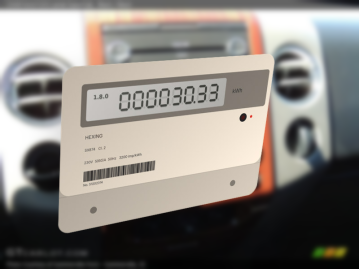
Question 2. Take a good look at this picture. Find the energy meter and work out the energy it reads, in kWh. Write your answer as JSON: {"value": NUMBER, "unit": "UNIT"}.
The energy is {"value": 30.33, "unit": "kWh"}
